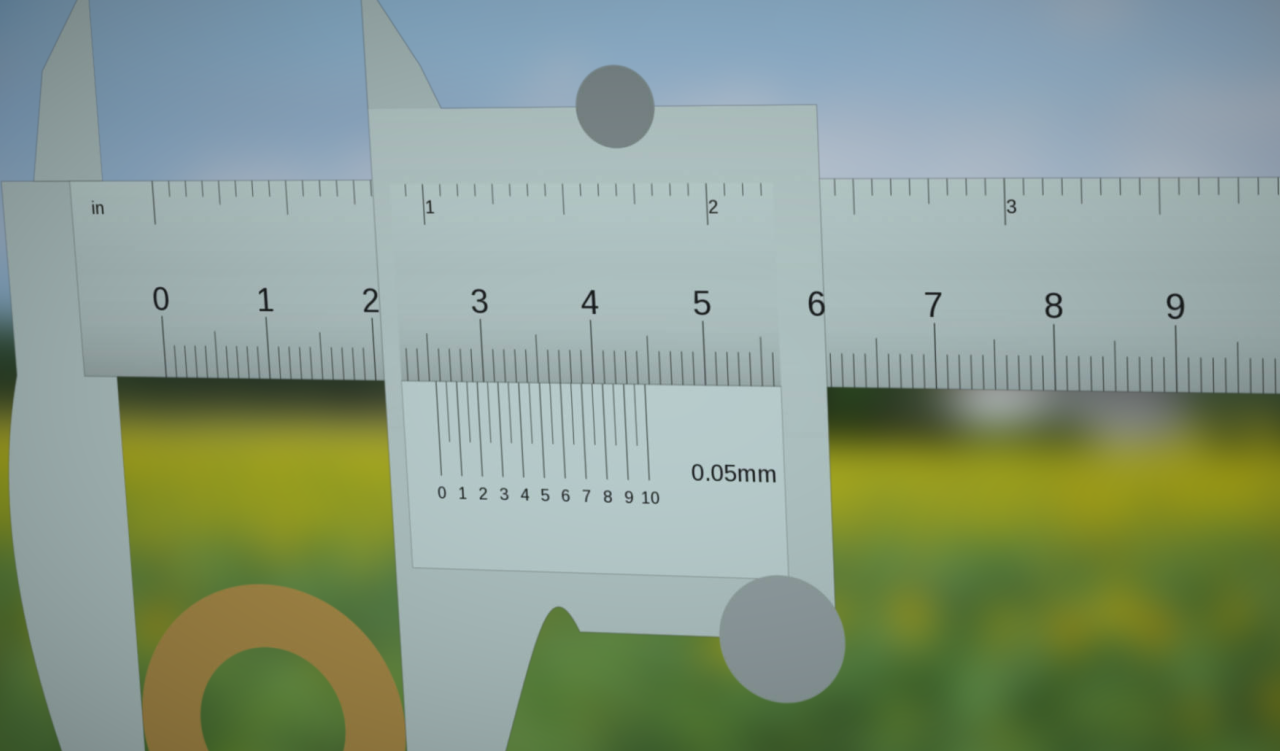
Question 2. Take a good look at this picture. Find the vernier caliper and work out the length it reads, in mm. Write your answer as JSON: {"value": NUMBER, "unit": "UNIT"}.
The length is {"value": 25.6, "unit": "mm"}
